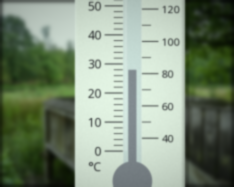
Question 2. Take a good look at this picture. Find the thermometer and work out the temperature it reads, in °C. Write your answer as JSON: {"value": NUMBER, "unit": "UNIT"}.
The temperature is {"value": 28, "unit": "°C"}
